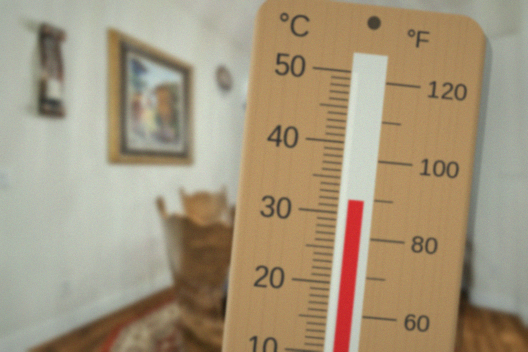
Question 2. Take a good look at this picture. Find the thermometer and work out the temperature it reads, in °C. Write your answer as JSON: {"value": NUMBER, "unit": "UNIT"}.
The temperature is {"value": 32, "unit": "°C"}
